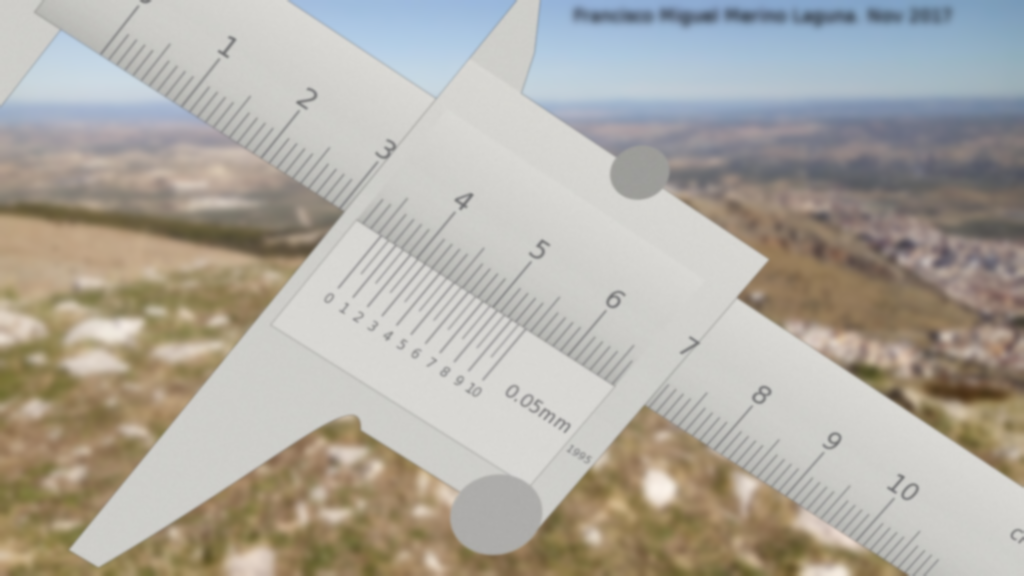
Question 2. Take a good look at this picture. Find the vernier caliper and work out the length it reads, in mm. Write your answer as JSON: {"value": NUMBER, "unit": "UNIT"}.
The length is {"value": 35.4, "unit": "mm"}
